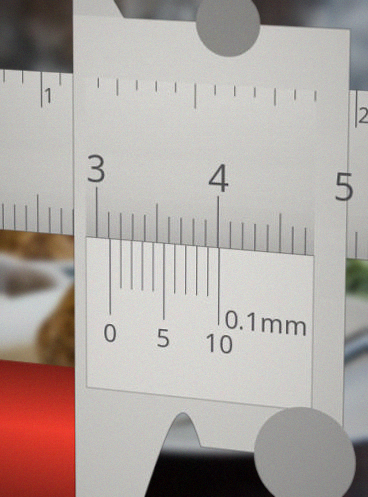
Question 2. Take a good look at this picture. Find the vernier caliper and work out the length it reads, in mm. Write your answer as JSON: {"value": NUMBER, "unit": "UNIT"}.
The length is {"value": 31.1, "unit": "mm"}
